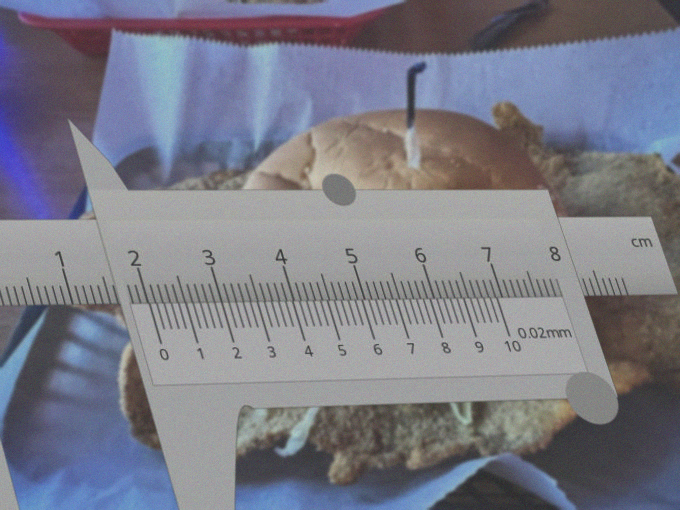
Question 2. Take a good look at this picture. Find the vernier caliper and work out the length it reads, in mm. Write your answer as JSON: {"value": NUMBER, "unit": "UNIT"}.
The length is {"value": 20.2, "unit": "mm"}
